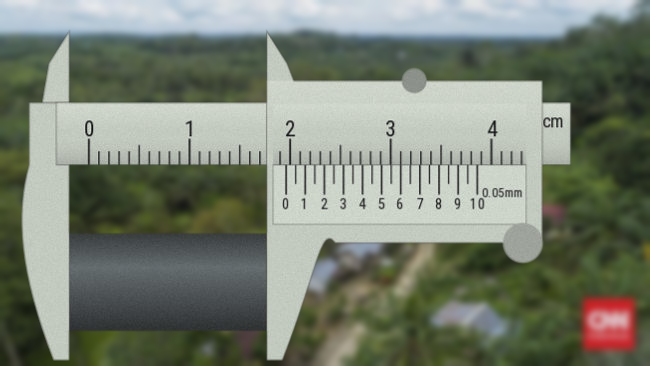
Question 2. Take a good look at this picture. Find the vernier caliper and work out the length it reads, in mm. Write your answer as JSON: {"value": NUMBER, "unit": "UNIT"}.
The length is {"value": 19.6, "unit": "mm"}
